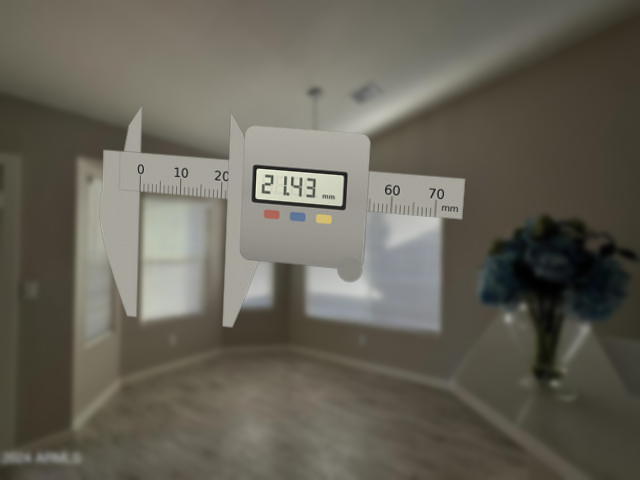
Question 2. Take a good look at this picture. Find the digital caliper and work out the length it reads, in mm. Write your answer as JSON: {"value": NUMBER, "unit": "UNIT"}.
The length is {"value": 21.43, "unit": "mm"}
